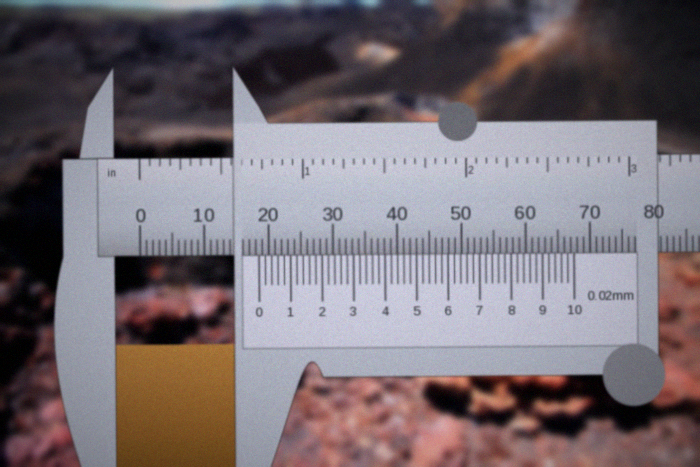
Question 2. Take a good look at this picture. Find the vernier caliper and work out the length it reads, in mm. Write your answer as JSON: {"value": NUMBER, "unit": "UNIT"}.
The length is {"value": 18.5, "unit": "mm"}
